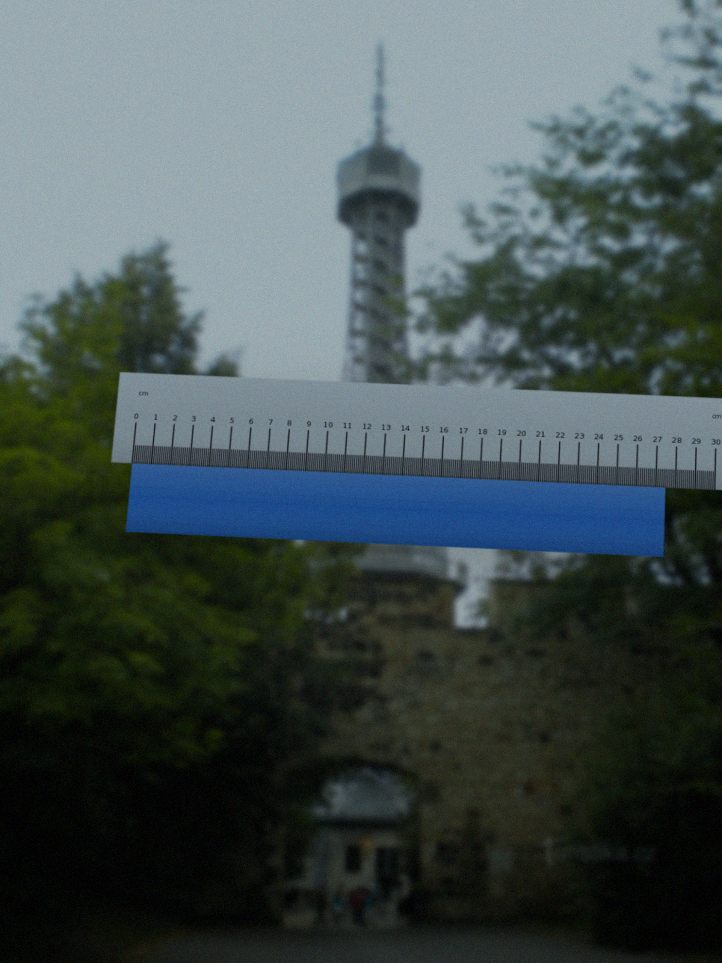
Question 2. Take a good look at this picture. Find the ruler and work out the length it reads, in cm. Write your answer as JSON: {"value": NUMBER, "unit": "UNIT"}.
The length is {"value": 27.5, "unit": "cm"}
